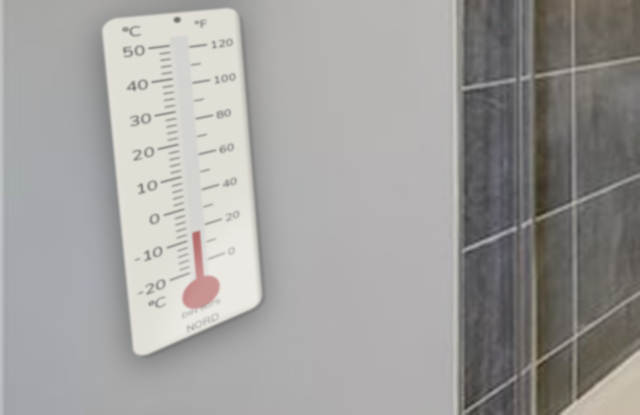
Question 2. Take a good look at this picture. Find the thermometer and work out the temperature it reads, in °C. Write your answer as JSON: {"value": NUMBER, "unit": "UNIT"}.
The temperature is {"value": -8, "unit": "°C"}
